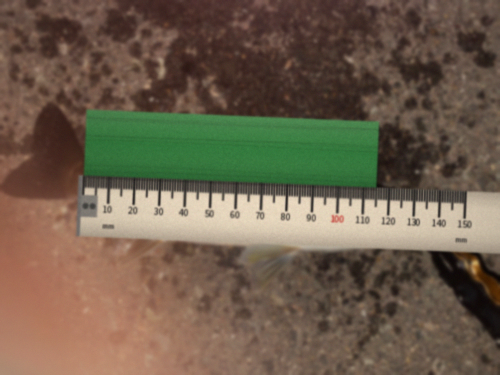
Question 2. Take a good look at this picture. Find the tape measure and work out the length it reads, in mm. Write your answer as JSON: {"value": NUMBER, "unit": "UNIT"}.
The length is {"value": 115, "unit": "mm"}
